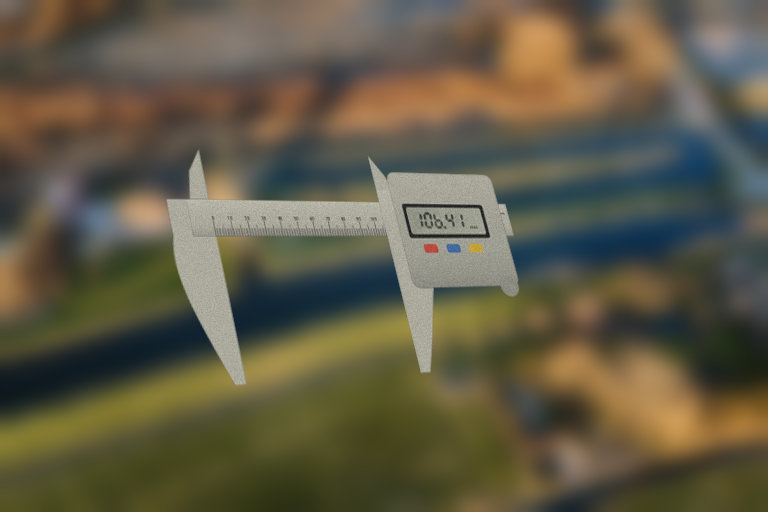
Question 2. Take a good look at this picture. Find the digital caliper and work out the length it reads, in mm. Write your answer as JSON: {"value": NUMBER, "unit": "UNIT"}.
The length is {"value": 106.41, "unit": "mm"}
